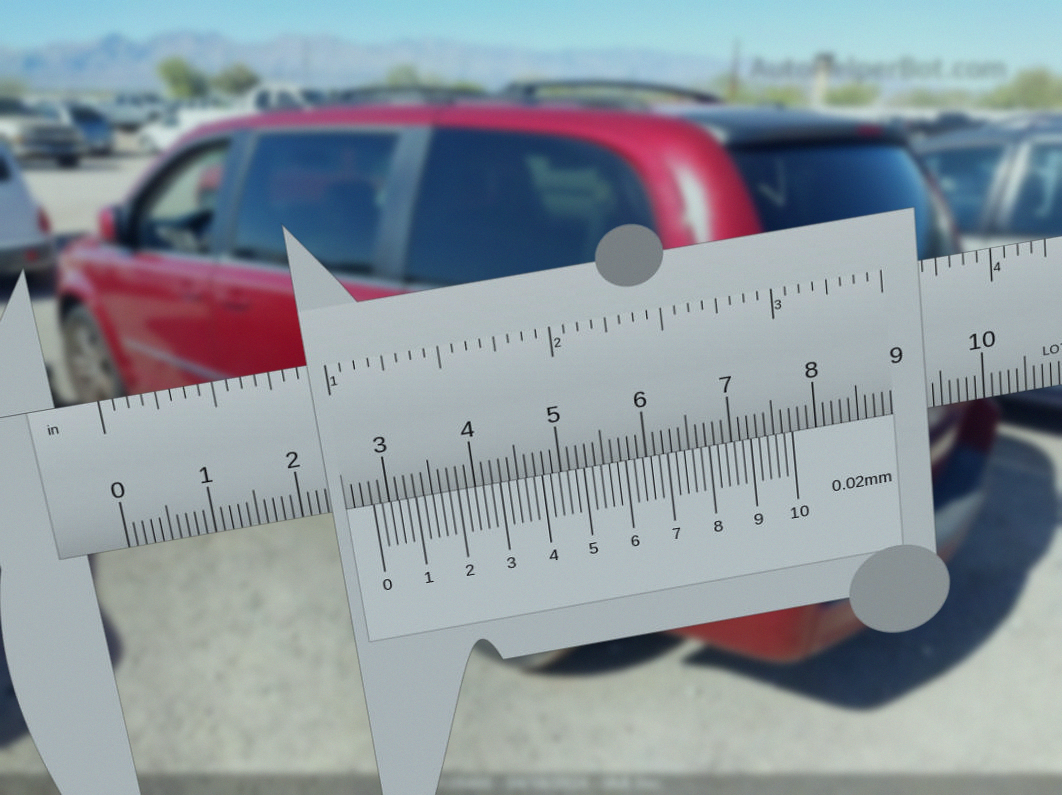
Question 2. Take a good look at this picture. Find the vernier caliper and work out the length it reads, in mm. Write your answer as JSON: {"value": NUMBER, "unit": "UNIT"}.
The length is {"value": 28.2, "unit": "mm"}
